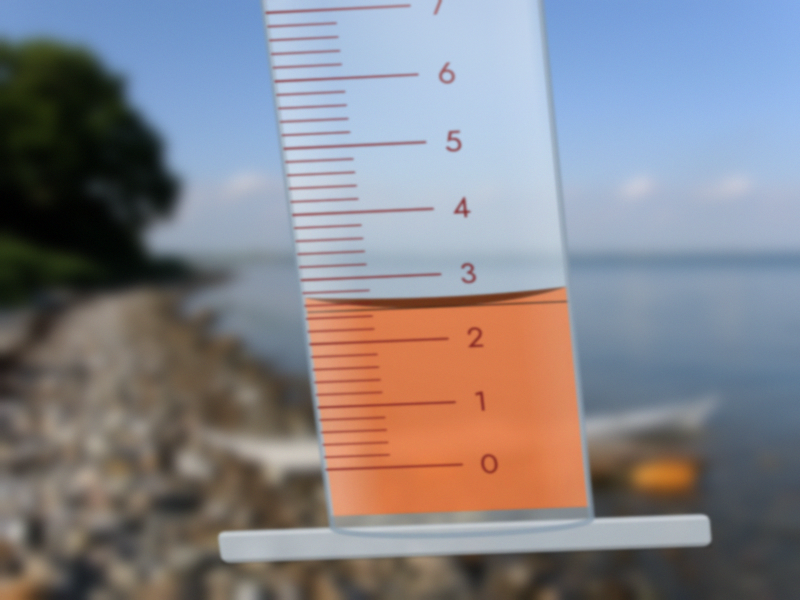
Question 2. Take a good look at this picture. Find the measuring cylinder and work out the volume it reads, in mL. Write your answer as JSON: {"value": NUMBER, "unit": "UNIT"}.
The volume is {"value": 2.5, "unit": "mL"}
